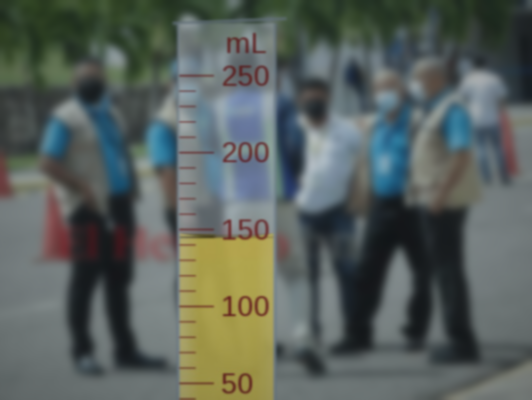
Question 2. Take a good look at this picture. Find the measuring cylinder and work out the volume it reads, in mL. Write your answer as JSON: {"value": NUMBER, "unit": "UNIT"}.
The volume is {"value": 145, "unit": "mL"}
